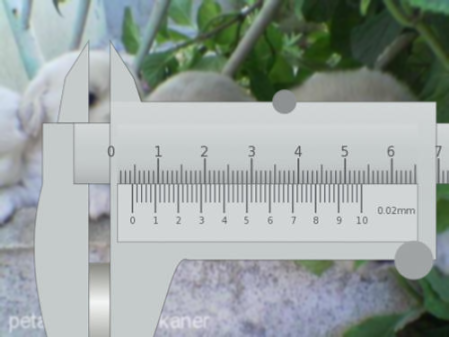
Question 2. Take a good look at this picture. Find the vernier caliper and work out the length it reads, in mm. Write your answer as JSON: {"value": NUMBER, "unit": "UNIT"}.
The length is {"value": 4.5, "unit": "mm"}
